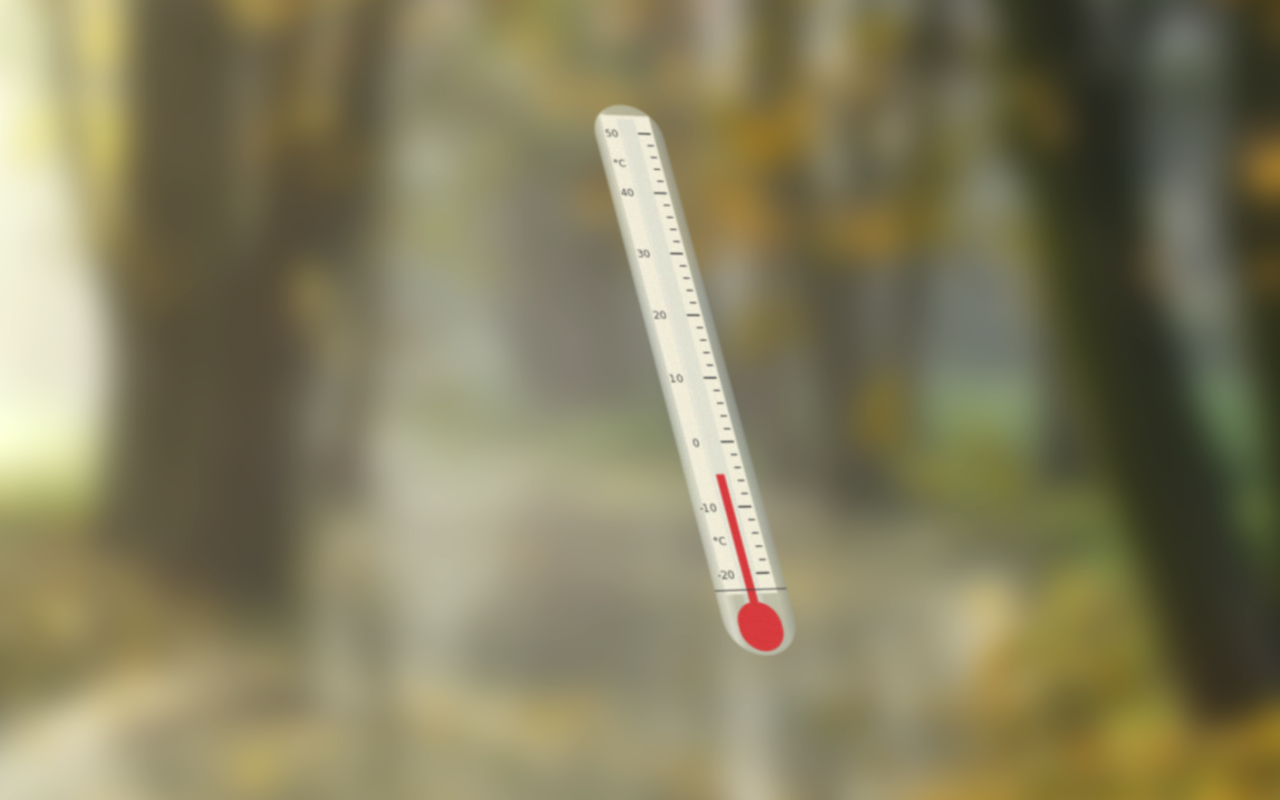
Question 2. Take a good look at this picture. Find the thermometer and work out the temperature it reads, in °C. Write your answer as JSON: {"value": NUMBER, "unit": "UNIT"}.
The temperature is {"value": -5, "unit": "°C"}
